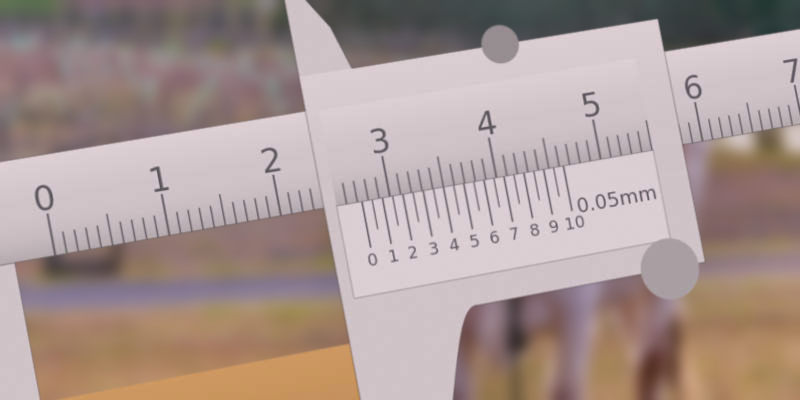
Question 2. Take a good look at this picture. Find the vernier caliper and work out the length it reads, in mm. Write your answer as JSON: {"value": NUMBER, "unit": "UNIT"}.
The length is {"value": 27.4, "unit": "mm"}
